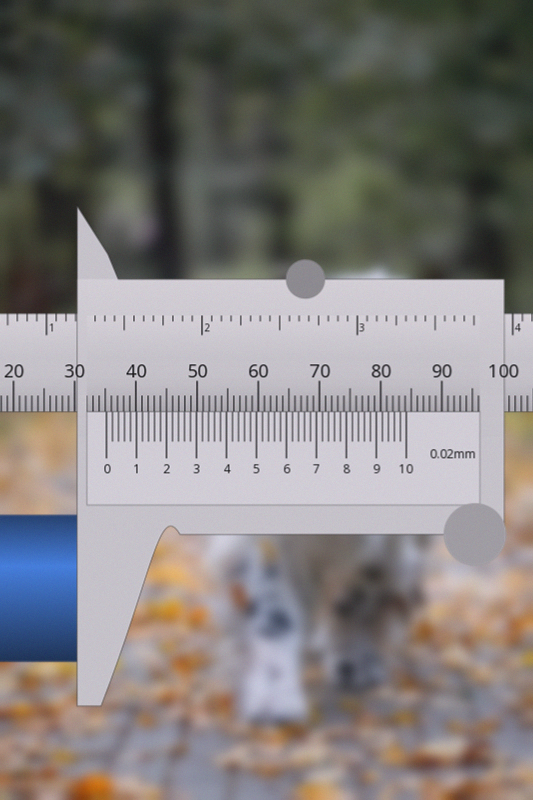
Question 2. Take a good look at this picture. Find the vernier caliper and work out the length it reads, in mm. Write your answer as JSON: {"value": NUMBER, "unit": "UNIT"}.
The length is {"value": 35.2, "unit": "mm"}
